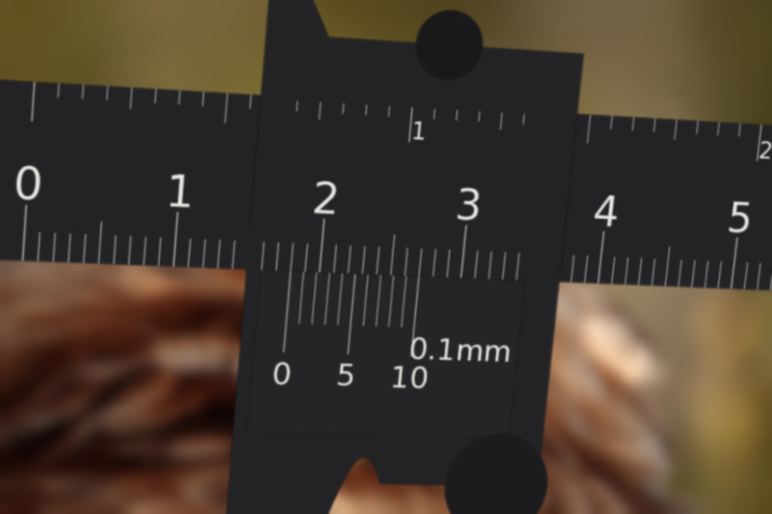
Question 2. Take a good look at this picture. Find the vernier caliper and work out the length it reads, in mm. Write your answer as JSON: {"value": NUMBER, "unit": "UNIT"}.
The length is {"value": 18.0, "unit": "mm"}
